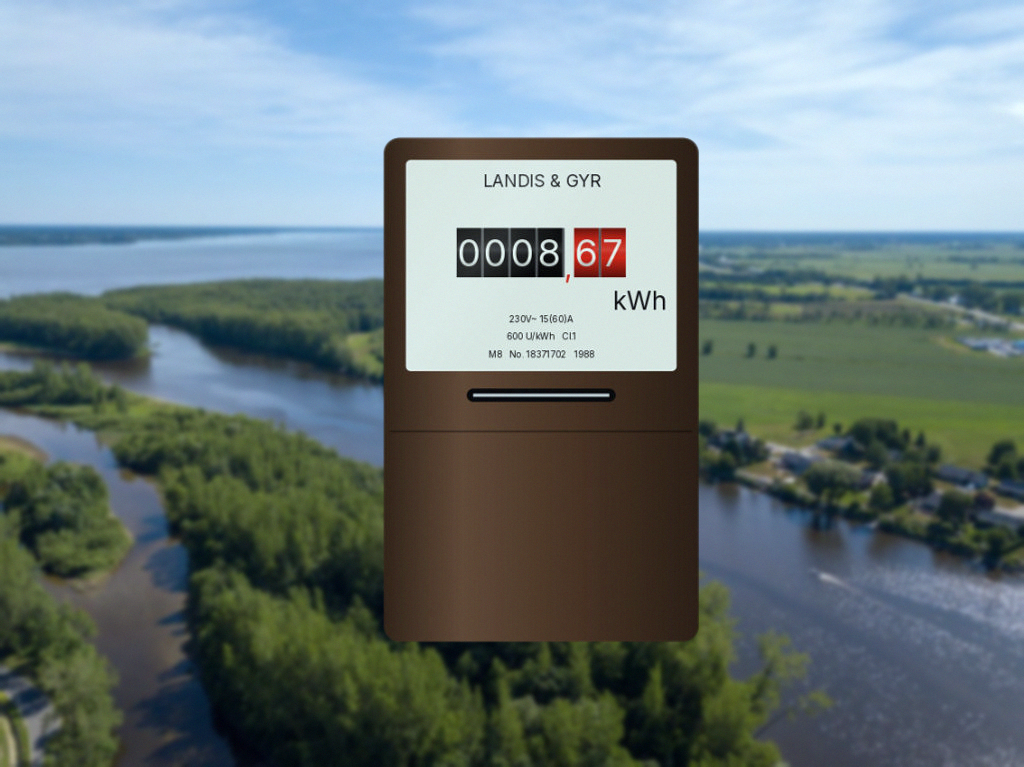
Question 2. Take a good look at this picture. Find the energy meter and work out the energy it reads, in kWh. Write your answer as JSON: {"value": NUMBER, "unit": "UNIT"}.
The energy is {"value": 8.67, "unit": "kWh"}
